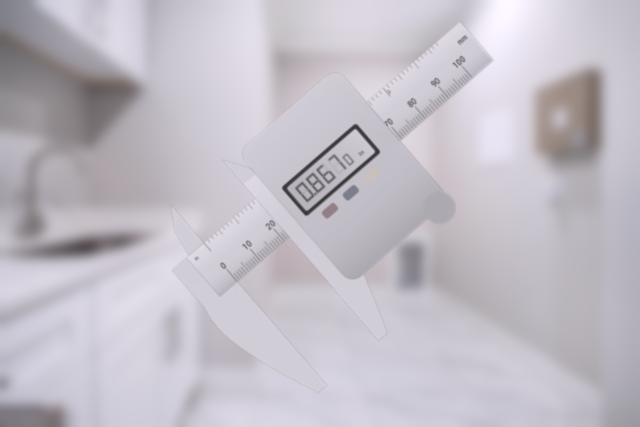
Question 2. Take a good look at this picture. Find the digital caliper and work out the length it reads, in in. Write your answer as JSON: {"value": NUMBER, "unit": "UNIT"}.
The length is {"value": 0.8670, "unit": "in"}
